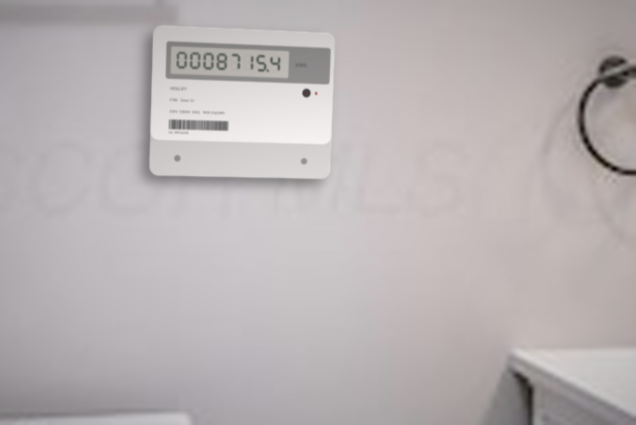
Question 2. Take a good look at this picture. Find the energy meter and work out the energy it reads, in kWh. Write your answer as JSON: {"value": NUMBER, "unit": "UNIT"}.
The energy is {"value": 8715.4, "unit": "kWh"}
